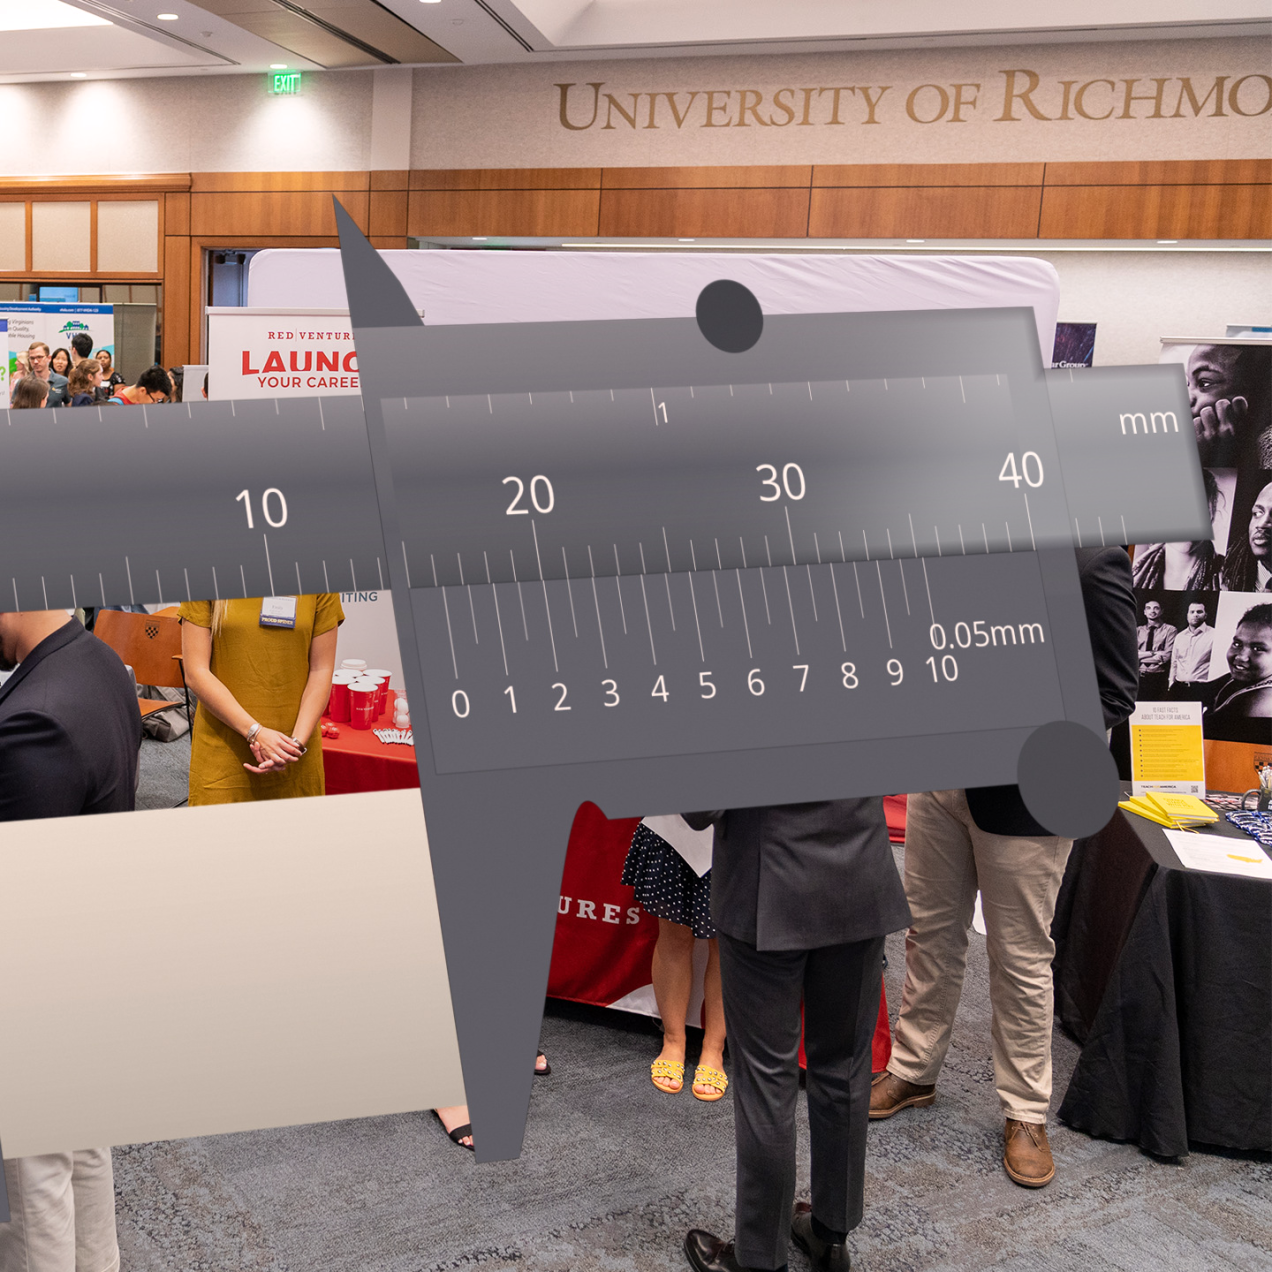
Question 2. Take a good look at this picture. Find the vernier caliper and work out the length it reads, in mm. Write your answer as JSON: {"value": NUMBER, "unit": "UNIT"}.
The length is {"value": 16.25, "unit": "mm"}
